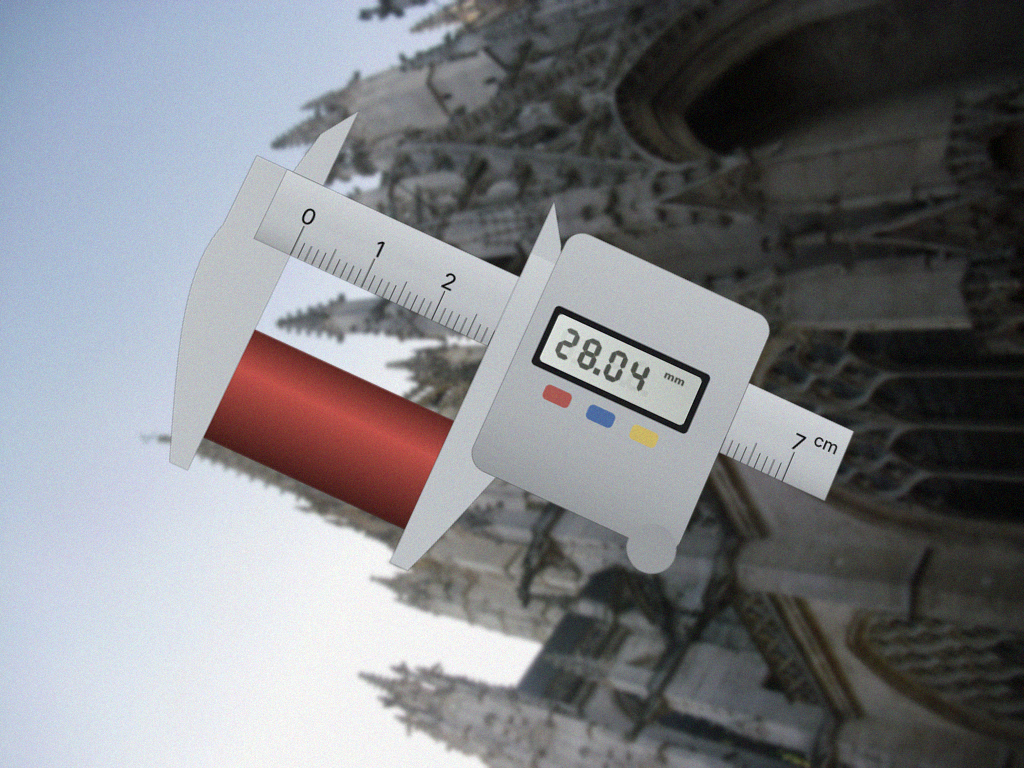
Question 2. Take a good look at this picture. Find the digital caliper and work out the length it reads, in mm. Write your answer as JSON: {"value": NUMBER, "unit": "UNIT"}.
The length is {"value": 28.04, "unit": "mm"}
